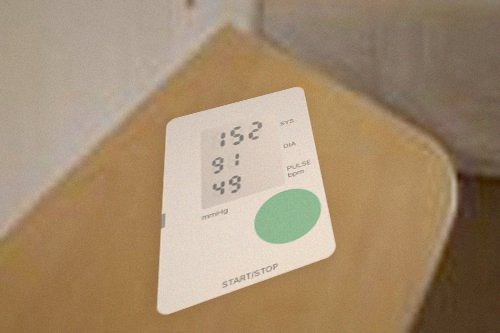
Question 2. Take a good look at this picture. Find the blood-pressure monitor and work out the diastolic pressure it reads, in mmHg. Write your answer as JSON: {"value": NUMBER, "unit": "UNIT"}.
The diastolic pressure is {"value": 91, "unit": "mmHg"}
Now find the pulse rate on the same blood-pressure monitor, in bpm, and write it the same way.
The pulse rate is {"value": 49, "unit": "bpm"}
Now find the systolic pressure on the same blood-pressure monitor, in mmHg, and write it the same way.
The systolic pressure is {"value": 152, "unit": "mmHg"}
